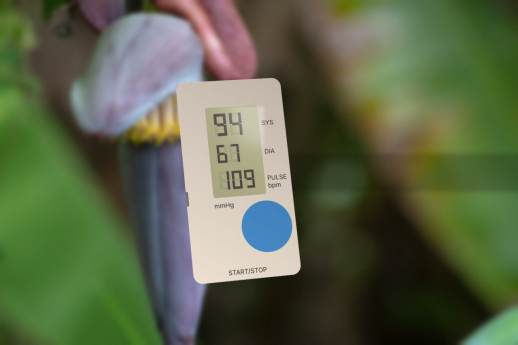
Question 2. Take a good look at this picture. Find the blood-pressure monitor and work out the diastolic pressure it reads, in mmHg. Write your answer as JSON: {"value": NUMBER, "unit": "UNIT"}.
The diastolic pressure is {"value": 67, "unit": "mmHg"}
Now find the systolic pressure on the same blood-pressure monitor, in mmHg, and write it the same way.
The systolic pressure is {"value": 94, "unit": "mmHg"}
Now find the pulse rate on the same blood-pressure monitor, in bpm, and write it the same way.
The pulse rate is {"value": 109, "unit": "bpm"}
